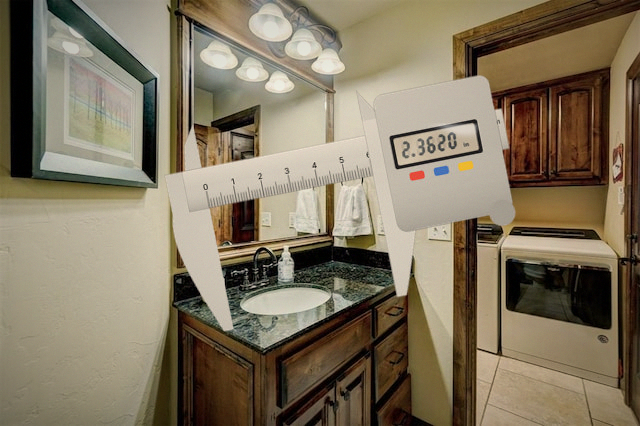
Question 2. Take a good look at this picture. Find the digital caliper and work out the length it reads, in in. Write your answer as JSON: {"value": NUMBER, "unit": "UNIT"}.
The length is {"value": 2.3620, "unit": "in"}
